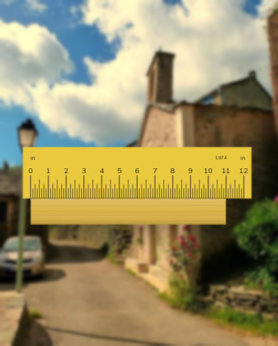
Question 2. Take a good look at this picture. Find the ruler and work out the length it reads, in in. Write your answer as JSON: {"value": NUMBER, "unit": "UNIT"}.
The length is {"value": 11, "unit": "in"}
